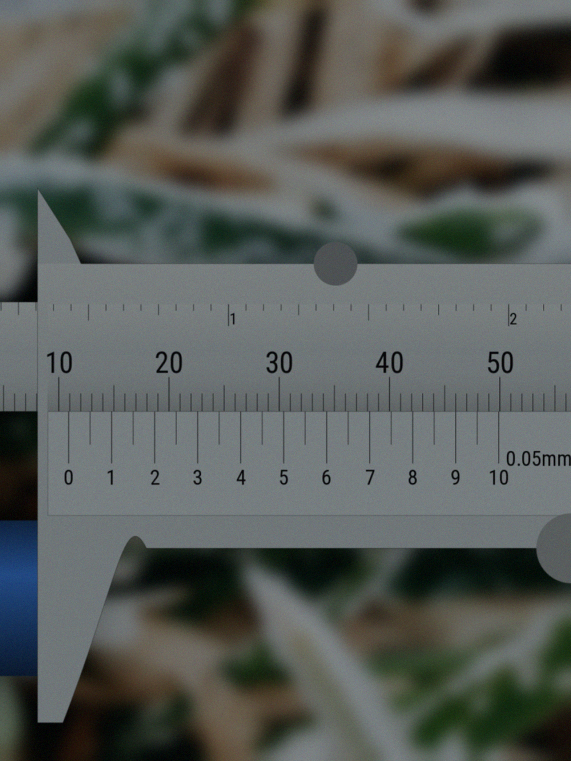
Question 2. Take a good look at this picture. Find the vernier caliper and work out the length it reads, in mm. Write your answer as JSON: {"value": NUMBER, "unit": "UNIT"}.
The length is {"value": 10.9, "unit": "mm"}
